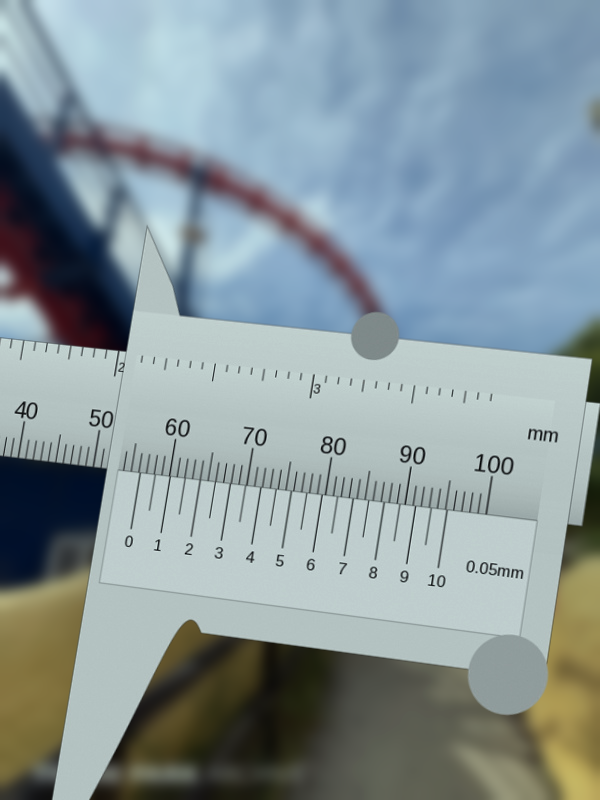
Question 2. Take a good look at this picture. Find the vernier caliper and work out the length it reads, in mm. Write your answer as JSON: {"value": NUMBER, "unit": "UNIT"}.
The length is {"value": 56.2, "unit": "mm"}
